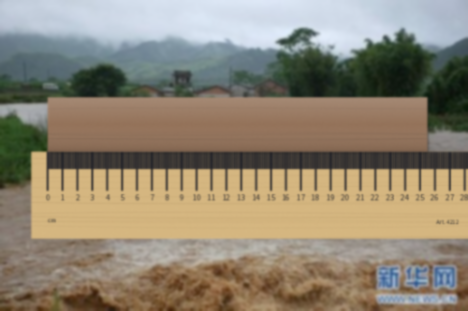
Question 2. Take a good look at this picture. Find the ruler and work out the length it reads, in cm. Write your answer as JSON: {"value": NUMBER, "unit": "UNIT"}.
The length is {"value": 25.5, "unit": "cm"}
